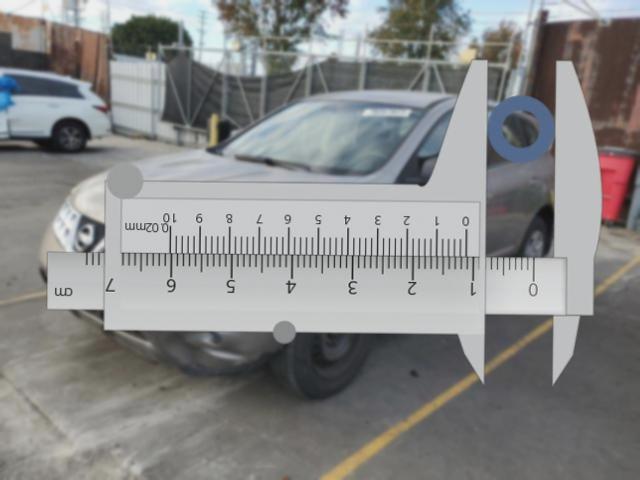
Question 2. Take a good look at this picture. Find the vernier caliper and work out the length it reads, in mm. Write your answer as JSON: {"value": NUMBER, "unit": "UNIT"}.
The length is {"value": 11.2, "unit": "mm"}
